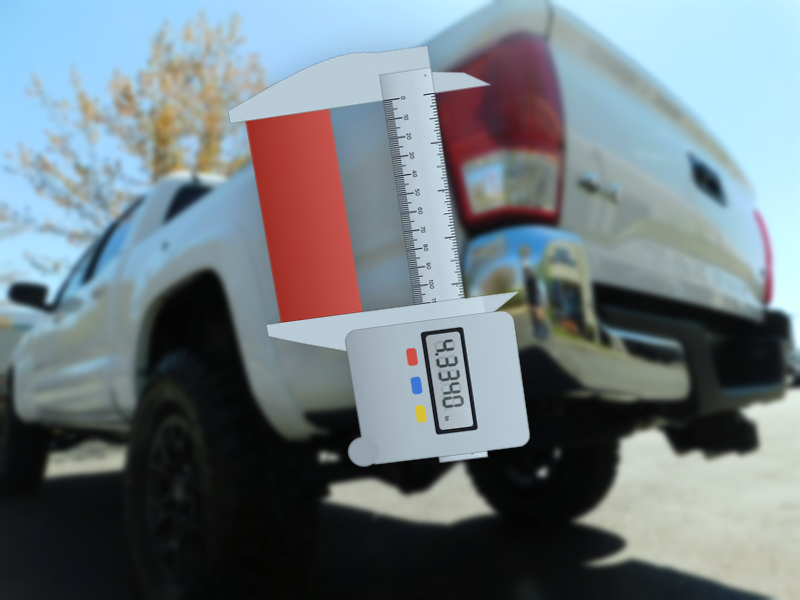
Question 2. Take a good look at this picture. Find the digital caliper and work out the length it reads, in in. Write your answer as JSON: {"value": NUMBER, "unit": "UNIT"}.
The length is {"value": 4.3340, "unit": "in"}
